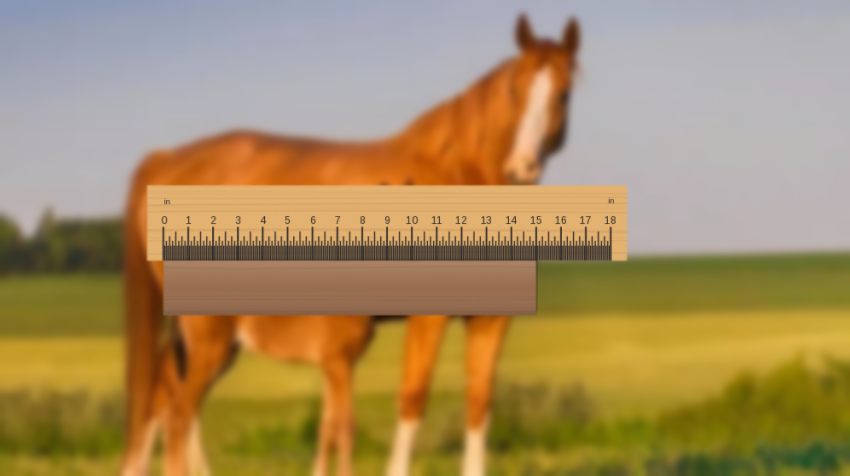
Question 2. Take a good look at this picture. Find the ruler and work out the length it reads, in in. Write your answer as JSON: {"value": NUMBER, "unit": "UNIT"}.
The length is {"value": 15, "unit": "in"}
